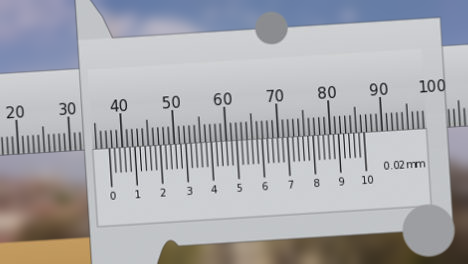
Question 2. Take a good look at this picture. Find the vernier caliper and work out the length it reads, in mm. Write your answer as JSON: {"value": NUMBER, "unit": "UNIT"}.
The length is {"value": 37.5, "unit": "mm"}
